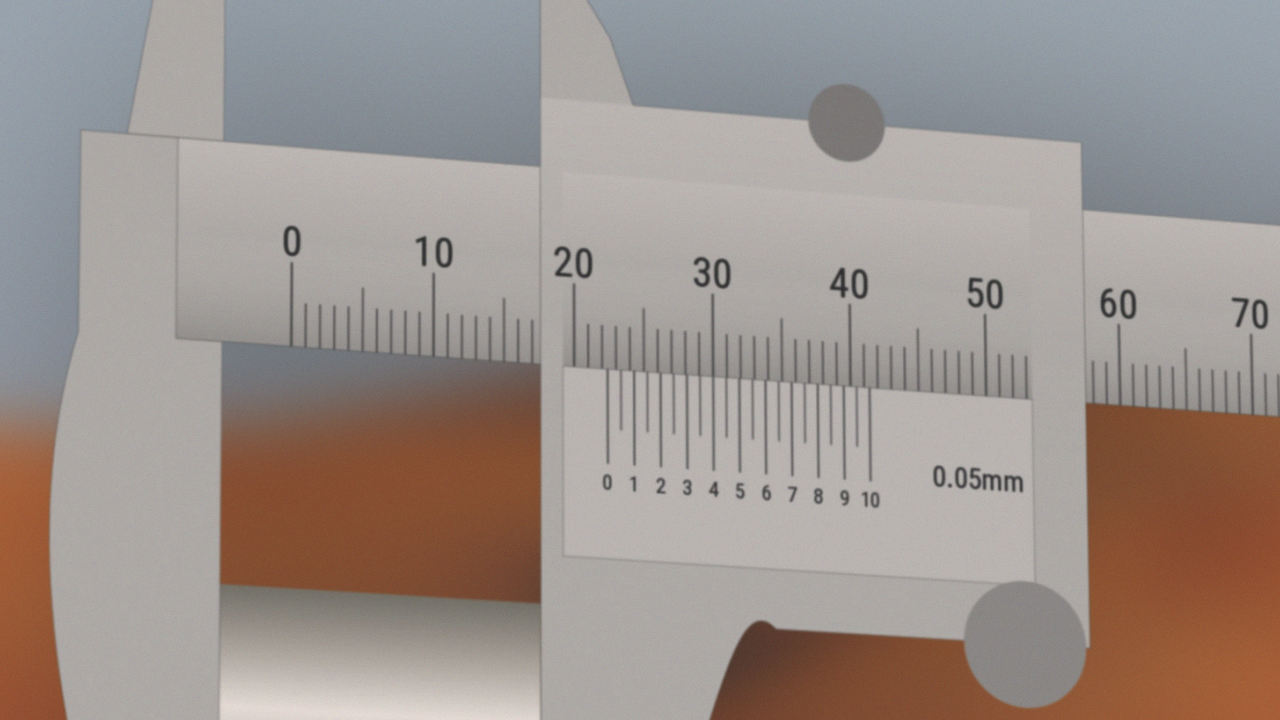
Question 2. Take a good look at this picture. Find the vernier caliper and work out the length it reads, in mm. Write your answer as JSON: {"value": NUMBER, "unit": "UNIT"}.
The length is {"value": 22.4, "unit": "mm"}
